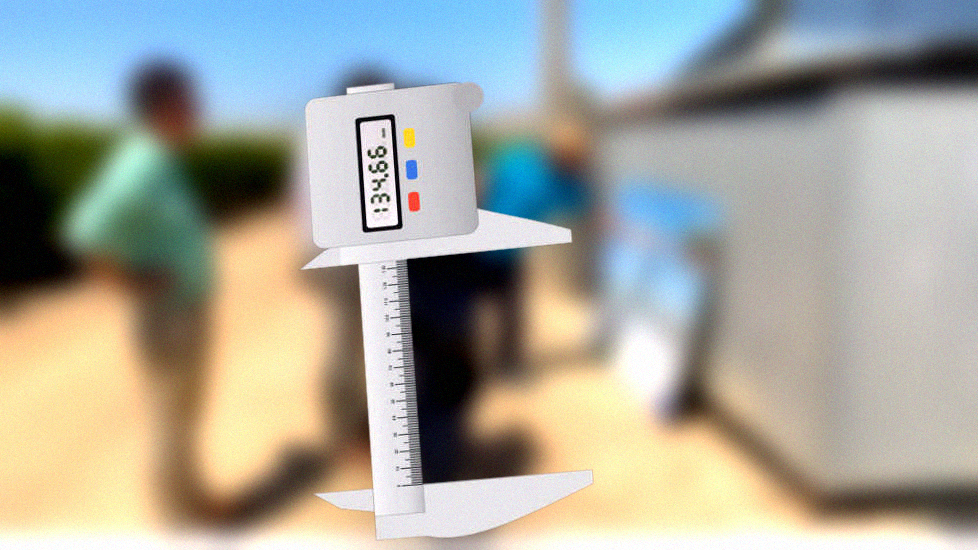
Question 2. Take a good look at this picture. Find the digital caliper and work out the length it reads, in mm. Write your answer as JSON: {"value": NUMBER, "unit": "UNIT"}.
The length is {"value": 134.66, "unit": "mm"}
